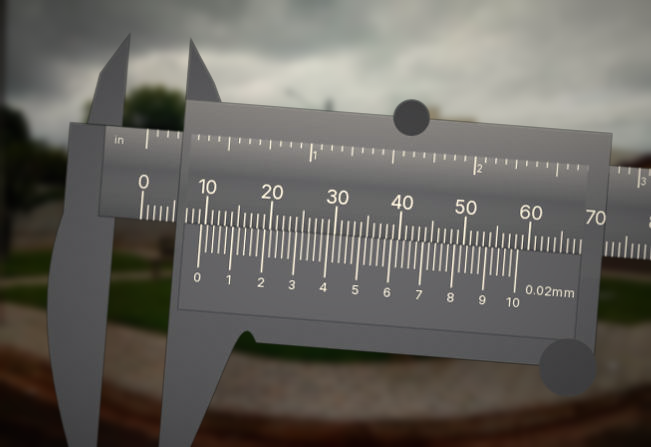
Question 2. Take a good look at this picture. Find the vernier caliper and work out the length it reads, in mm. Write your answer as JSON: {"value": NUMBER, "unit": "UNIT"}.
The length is {"value": 9.4, "unit": "mm"}
